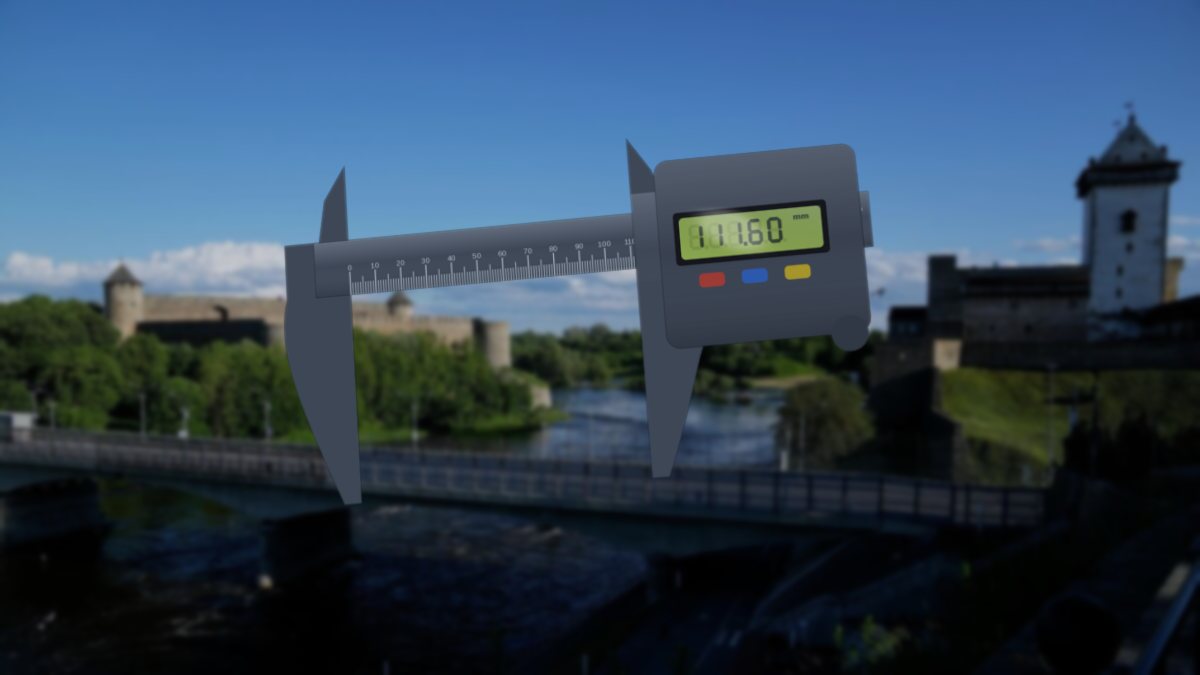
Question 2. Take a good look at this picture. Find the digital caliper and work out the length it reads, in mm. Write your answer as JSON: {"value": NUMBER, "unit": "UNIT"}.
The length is {"value": 111.60, "unit": "mm"}
